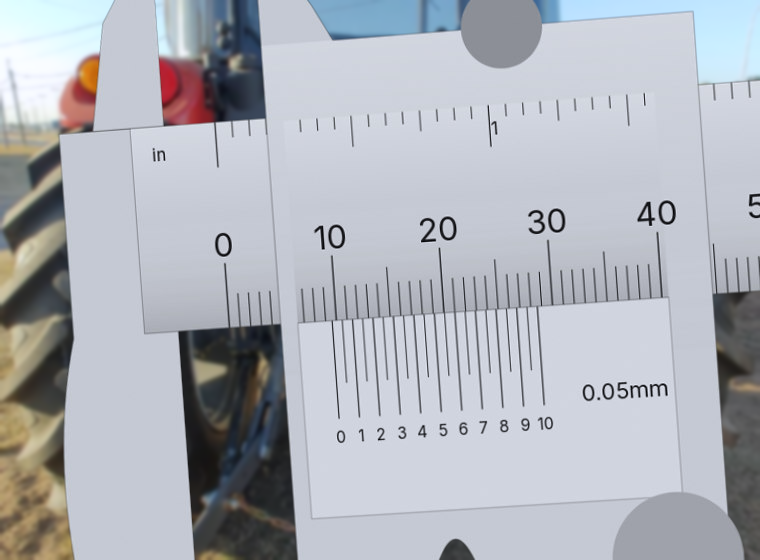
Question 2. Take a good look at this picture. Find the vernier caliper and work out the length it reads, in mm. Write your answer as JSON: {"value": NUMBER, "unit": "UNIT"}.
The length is {"value": 9.6, "unit": "mm"}
